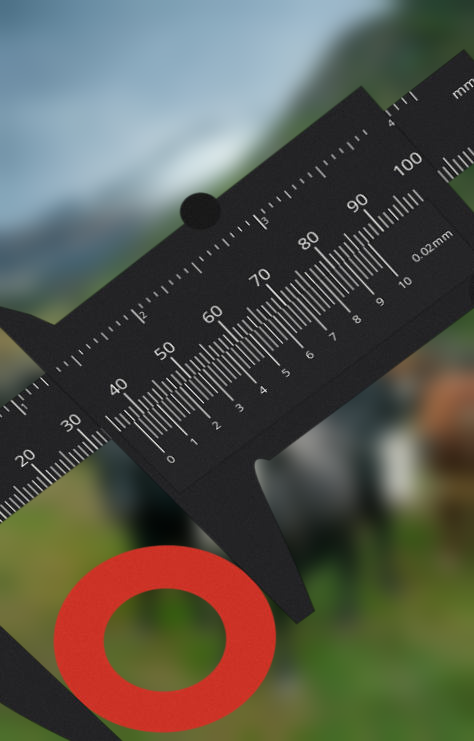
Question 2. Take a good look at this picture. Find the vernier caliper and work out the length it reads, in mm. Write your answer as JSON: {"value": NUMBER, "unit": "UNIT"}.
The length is {"value": 37.8, "unit": "mm"}
